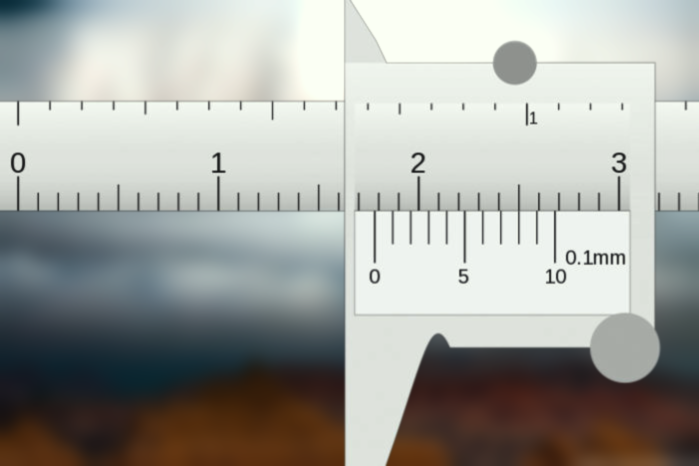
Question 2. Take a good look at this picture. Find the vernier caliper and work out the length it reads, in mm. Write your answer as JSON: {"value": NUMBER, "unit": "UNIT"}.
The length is {"value": 17.8, "unit": "mm"}
